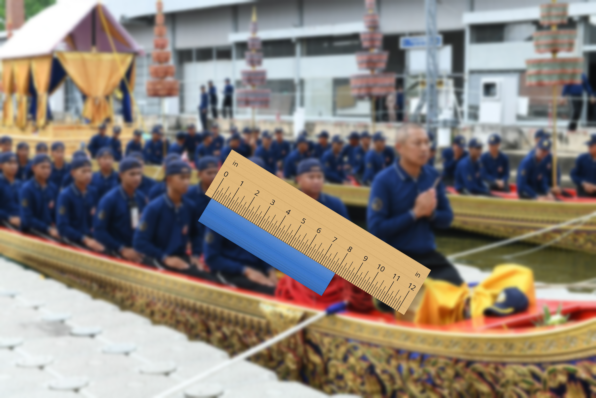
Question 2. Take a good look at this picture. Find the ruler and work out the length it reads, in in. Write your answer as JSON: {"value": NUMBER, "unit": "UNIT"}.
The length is {"value": 8, "unit": "in"}
